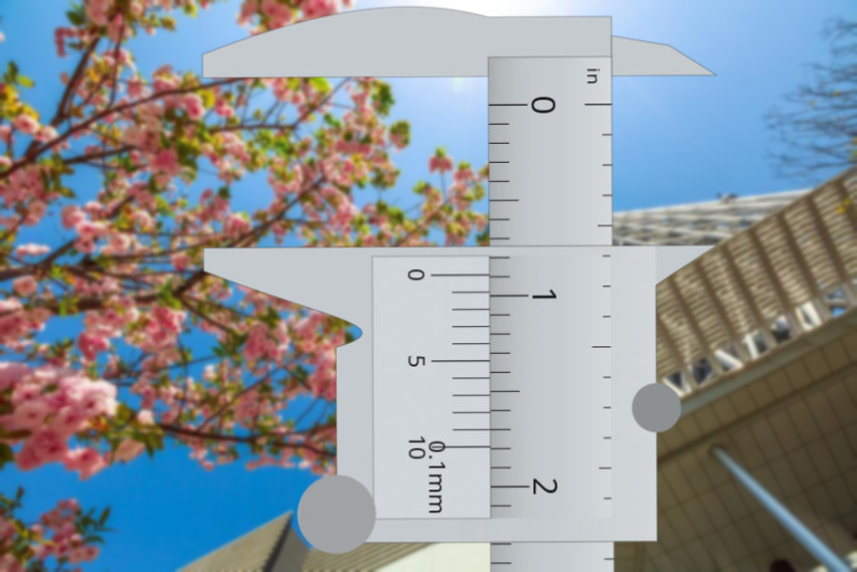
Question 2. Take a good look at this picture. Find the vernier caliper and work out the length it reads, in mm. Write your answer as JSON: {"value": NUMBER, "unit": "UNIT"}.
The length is {"value": 8.9, "unit": "mm"}
